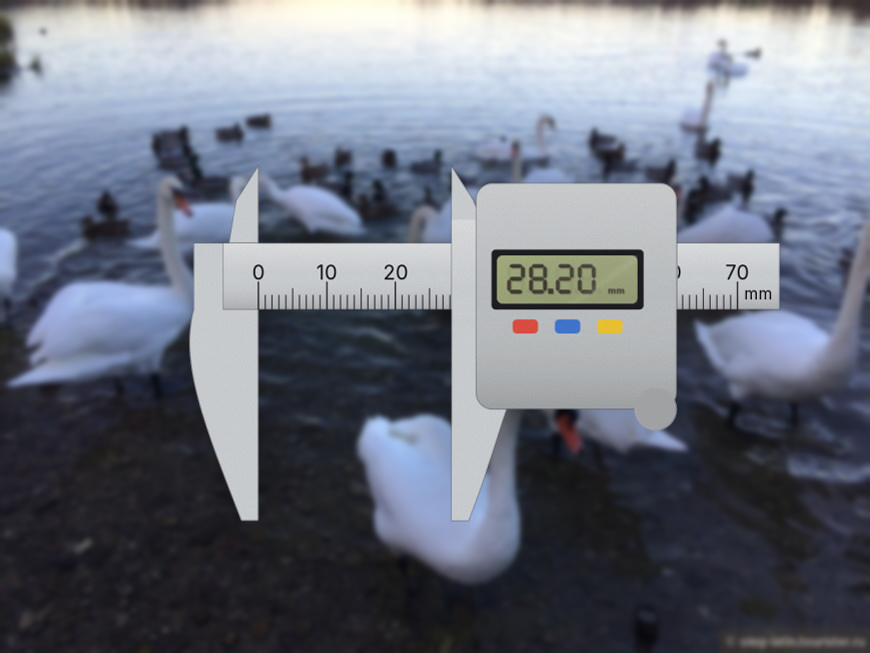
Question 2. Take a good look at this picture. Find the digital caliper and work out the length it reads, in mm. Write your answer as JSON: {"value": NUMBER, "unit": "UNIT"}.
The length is {"value": 28.20, "unit": "mm"}
